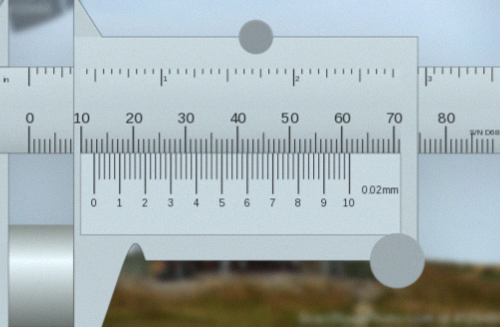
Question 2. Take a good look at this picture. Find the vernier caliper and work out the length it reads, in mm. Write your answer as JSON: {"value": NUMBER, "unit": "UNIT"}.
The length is {"value": 12.5, "unit": "mm"}
